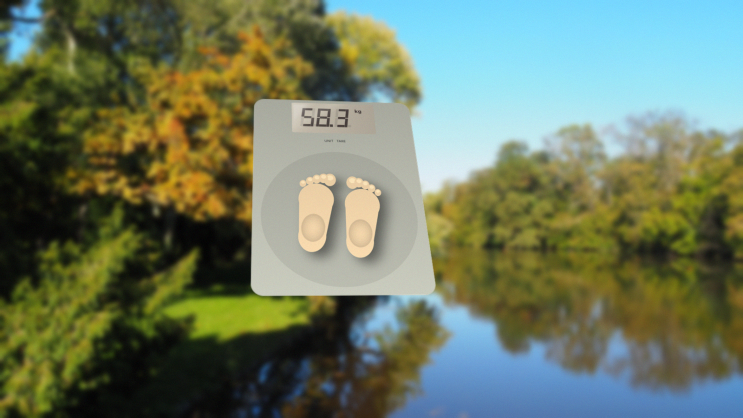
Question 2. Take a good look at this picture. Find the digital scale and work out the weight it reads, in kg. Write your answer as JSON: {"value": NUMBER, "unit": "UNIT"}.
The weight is {"value": 58.3, "unit": "kg"}
